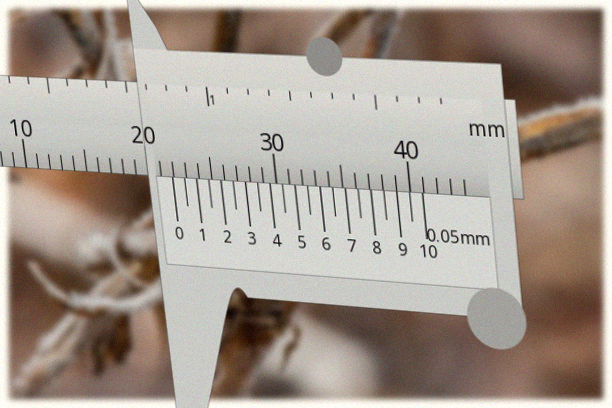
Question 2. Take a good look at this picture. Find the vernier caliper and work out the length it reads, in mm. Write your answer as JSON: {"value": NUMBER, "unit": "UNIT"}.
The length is {"value": 21.9, "unit": "mm"}
